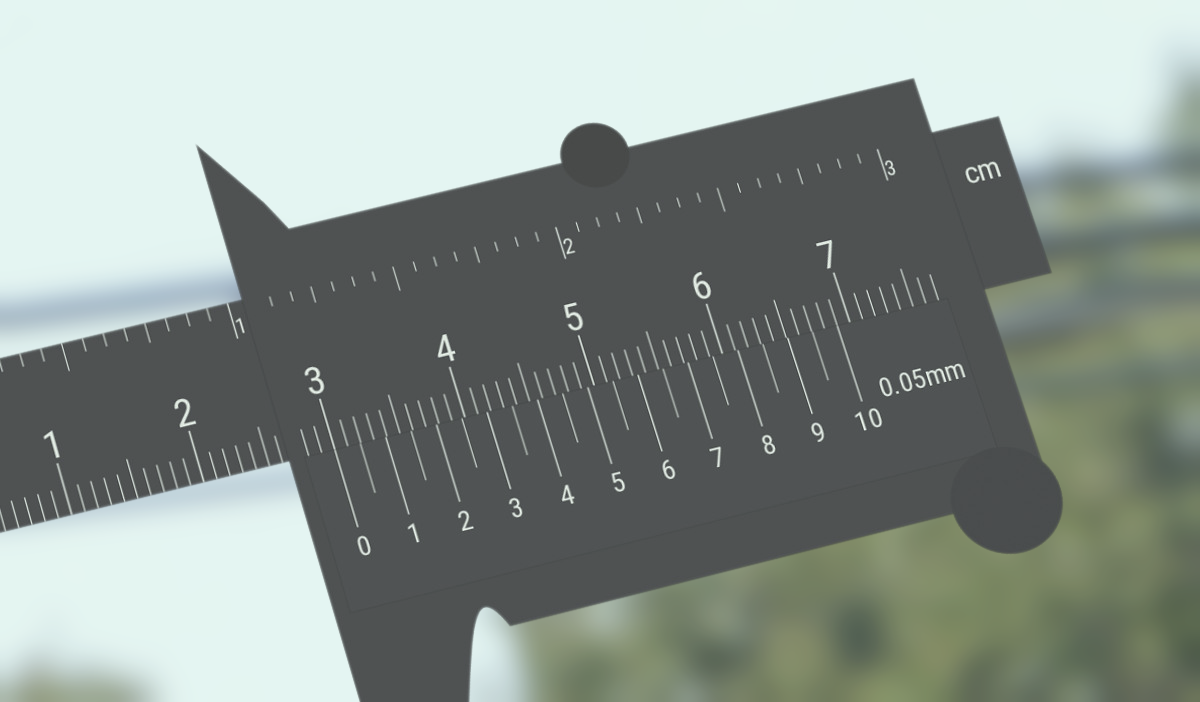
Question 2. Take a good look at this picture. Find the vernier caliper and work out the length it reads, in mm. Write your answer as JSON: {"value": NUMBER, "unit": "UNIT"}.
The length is {"value": 30.0, "unit": "mm"}
